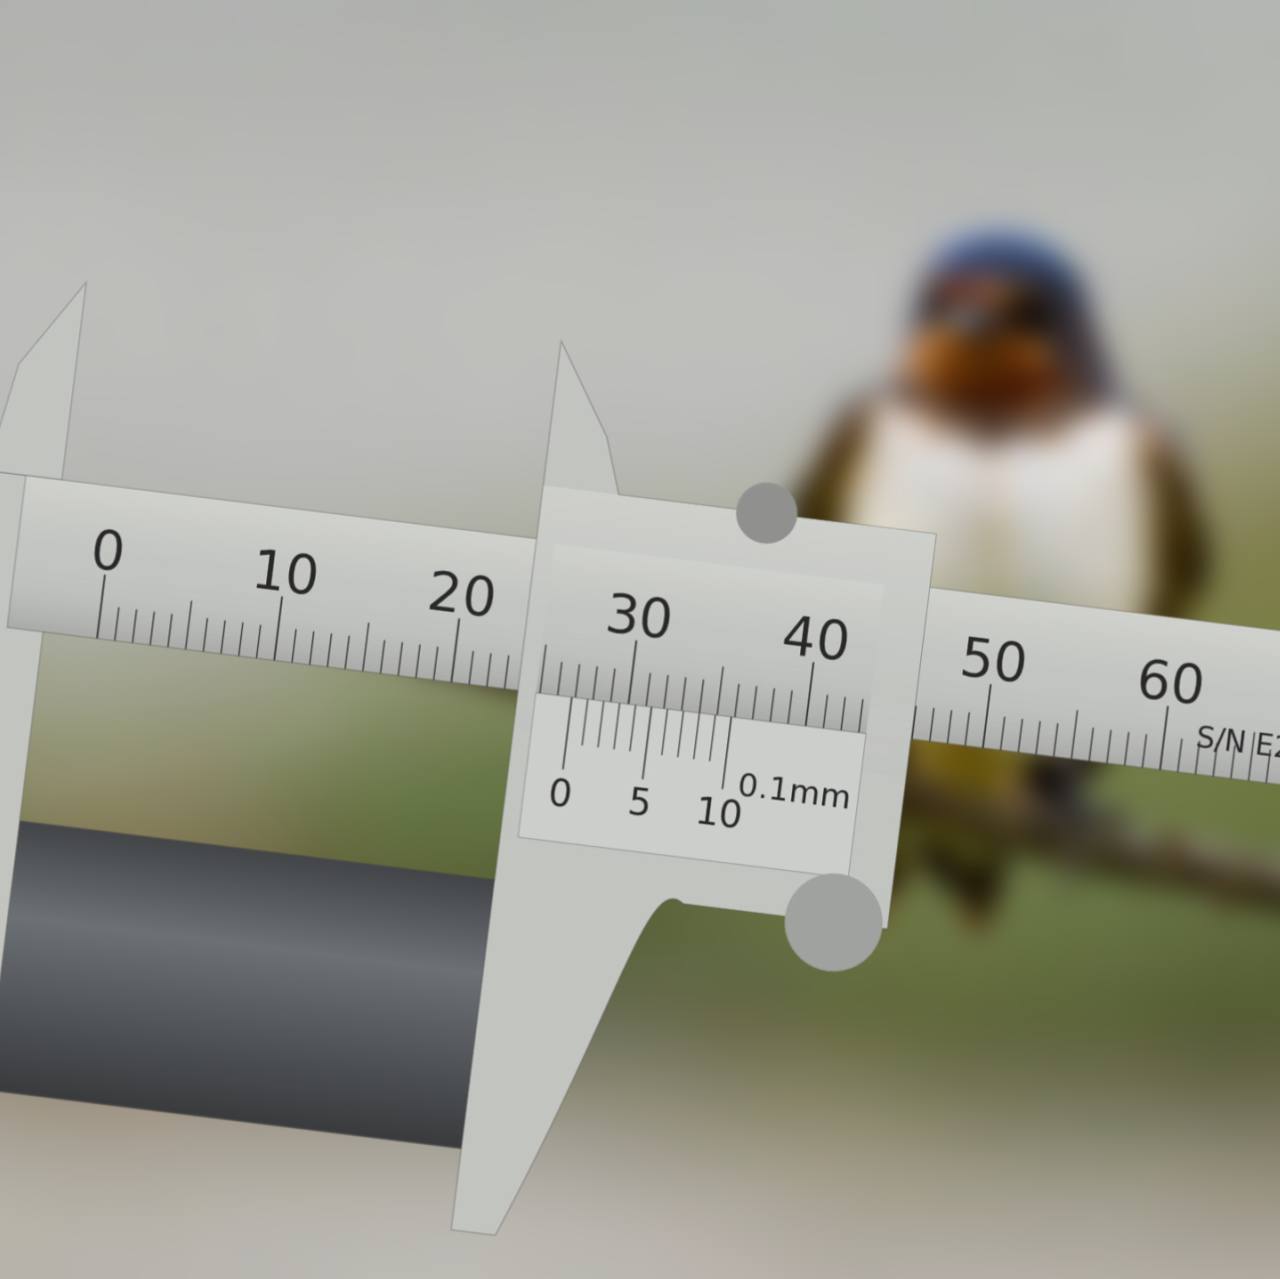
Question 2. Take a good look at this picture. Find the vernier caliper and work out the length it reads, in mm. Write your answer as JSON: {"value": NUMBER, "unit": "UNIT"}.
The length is {"value": 26.8, "unit": "mm"}
